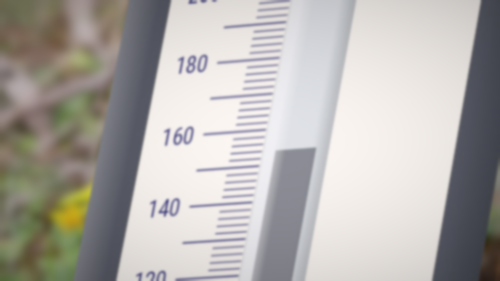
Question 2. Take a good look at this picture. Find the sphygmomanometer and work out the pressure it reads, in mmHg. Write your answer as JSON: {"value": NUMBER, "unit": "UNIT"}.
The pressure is {"value": 154, "unit": "mmHg"}
